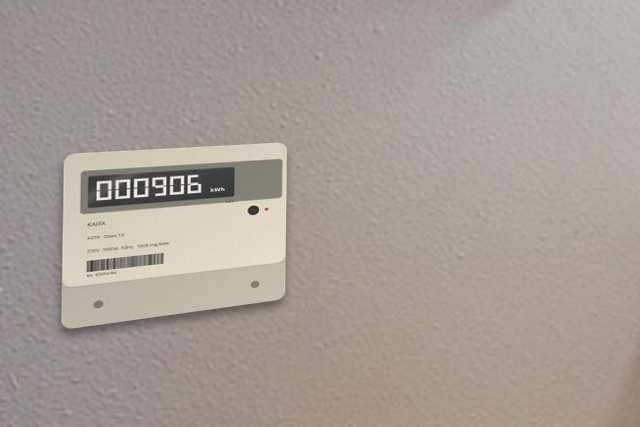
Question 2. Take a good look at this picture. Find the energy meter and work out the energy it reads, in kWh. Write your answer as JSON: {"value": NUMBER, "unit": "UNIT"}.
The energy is {"value": 906, "unit": "kWh"}
